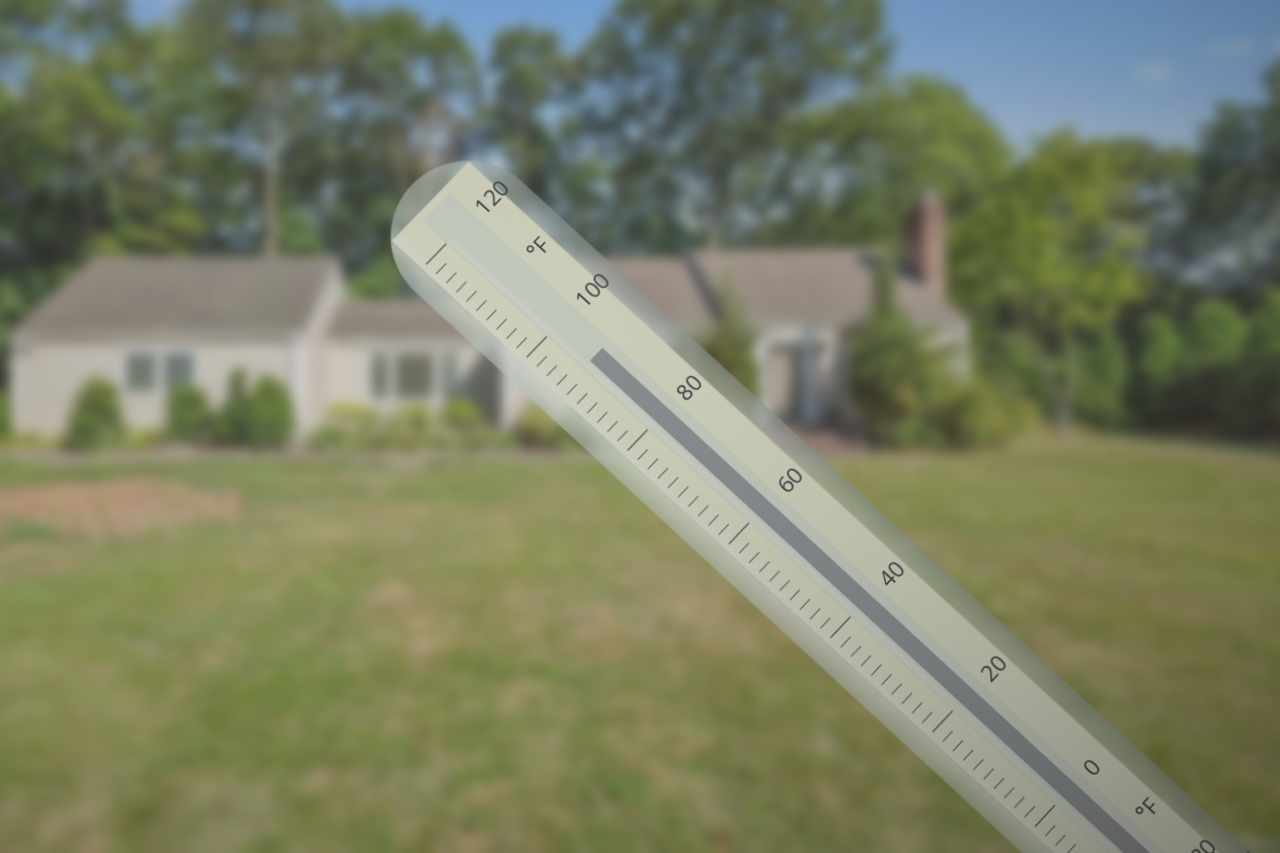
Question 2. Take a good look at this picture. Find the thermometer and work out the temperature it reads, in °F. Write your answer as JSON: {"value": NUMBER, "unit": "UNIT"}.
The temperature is {"value": 93, "unit": "°F"}
